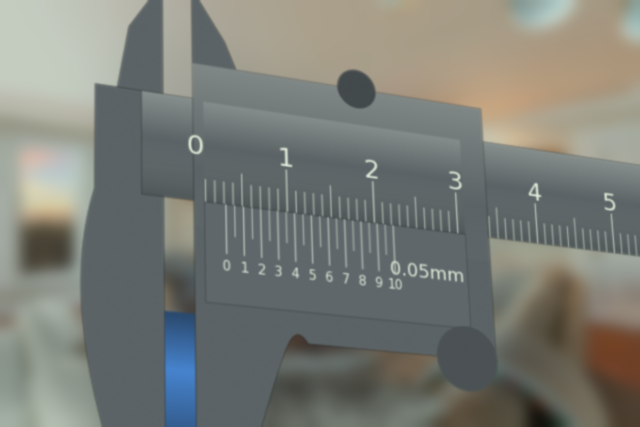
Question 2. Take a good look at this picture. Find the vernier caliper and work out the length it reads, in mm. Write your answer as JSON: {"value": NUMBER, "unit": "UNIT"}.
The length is {"value": 3.2, "unit": "mm"}
